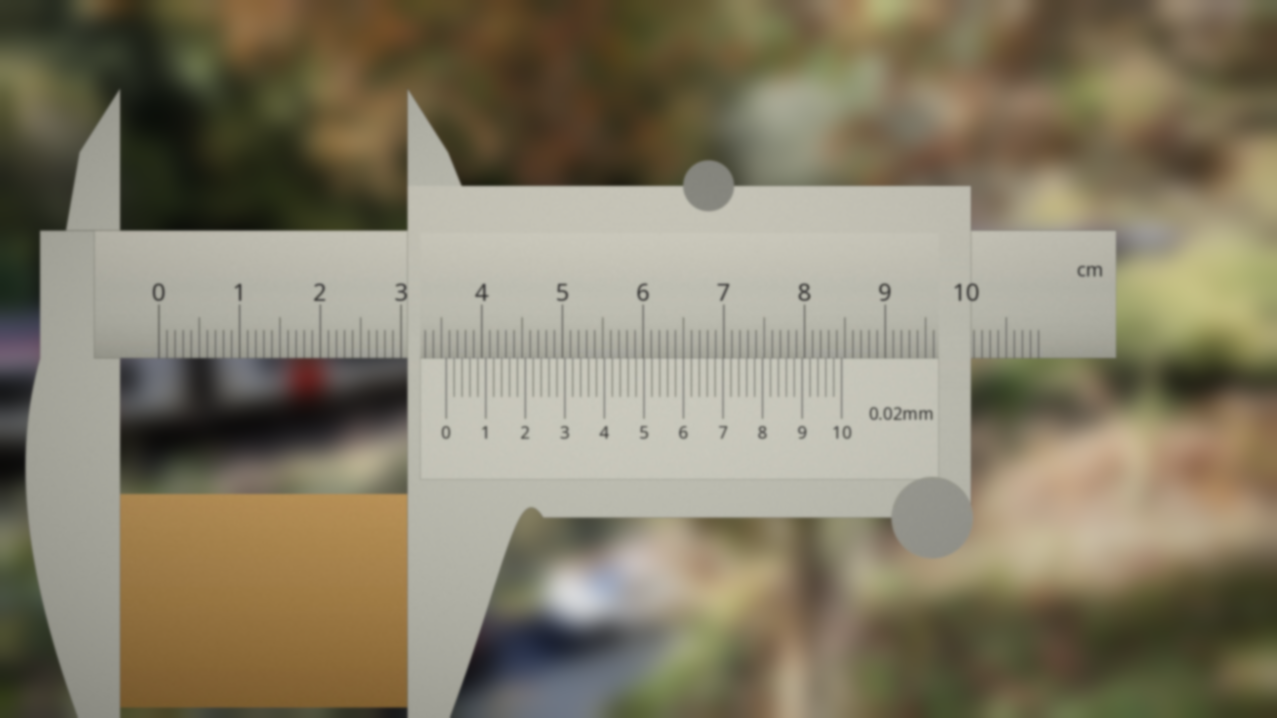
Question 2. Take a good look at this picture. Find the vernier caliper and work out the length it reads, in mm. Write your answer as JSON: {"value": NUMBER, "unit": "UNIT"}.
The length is {"value": 35.6, "unit": "mm"}
